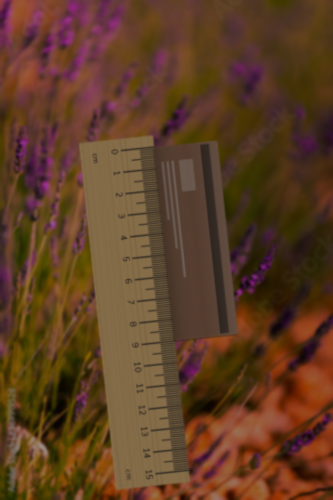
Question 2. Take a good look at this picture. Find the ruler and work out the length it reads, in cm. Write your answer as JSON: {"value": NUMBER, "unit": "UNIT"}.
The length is {"value": 9, "unit": "cm"}
